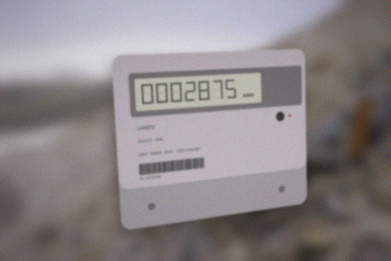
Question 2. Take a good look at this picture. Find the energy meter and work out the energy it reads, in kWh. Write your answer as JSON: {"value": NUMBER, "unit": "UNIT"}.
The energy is {"value": 2875, "unit": "kWh"}
